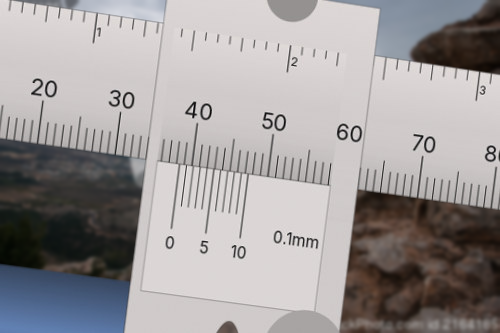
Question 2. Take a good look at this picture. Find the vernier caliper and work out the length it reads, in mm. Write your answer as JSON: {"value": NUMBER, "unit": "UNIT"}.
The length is {"value": 38.4, "unit": "mm"}
